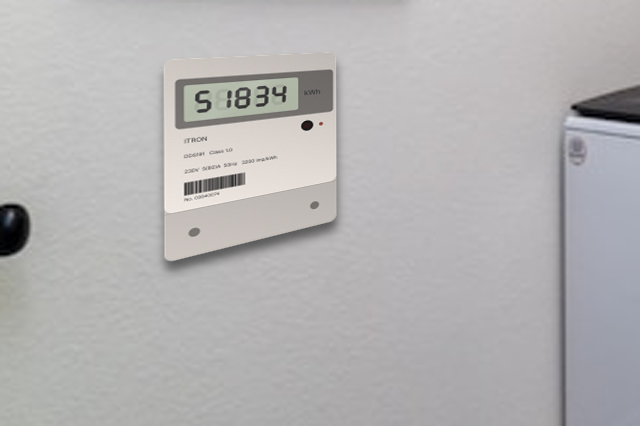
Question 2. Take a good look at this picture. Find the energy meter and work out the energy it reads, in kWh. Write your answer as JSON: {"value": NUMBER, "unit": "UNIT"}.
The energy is {"value": 51834, "unit": "kWh"}
